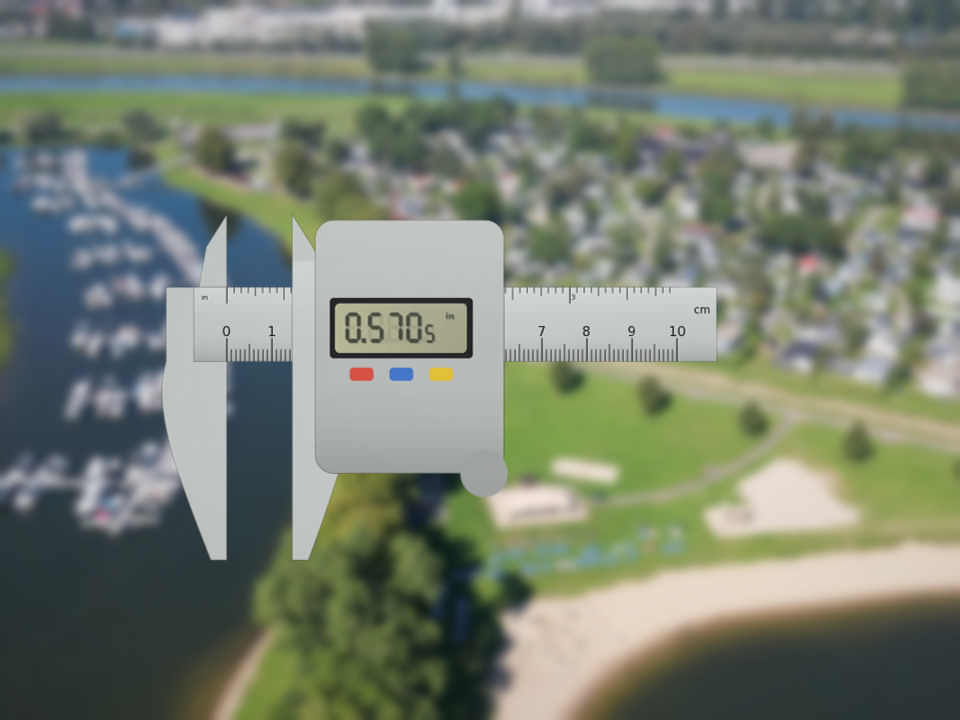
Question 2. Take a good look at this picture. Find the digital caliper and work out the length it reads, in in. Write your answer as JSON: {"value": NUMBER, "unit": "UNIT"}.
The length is {"value": 0.5705, "unit": "in"}
